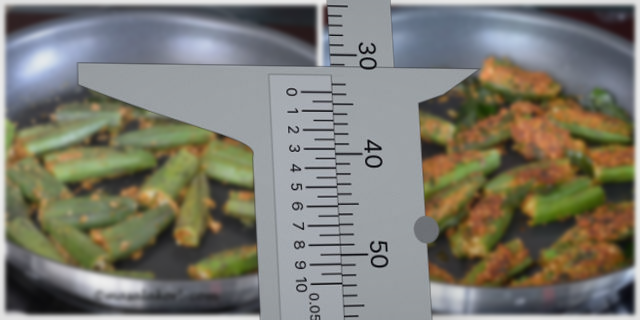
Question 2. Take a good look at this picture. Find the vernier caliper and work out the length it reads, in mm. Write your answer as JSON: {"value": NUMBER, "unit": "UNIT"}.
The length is {"value": 33.8, "unit": "mm"}
